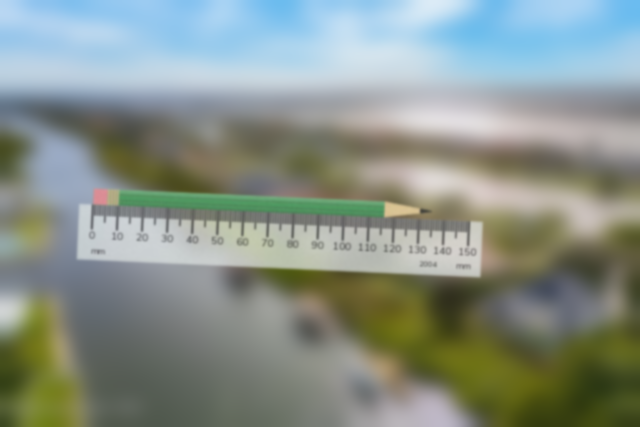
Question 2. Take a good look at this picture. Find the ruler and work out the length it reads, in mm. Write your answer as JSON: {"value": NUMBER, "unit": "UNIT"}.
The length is {"value": 135, "unit": "mm"}
